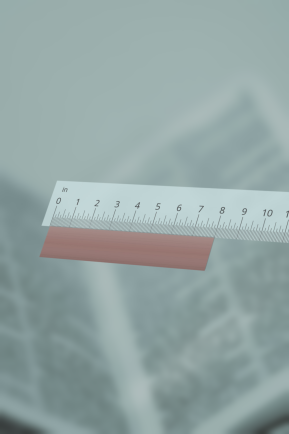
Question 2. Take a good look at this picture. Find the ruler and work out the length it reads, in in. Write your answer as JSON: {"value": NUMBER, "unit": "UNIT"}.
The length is {"value": 8, "unit": "in"}
